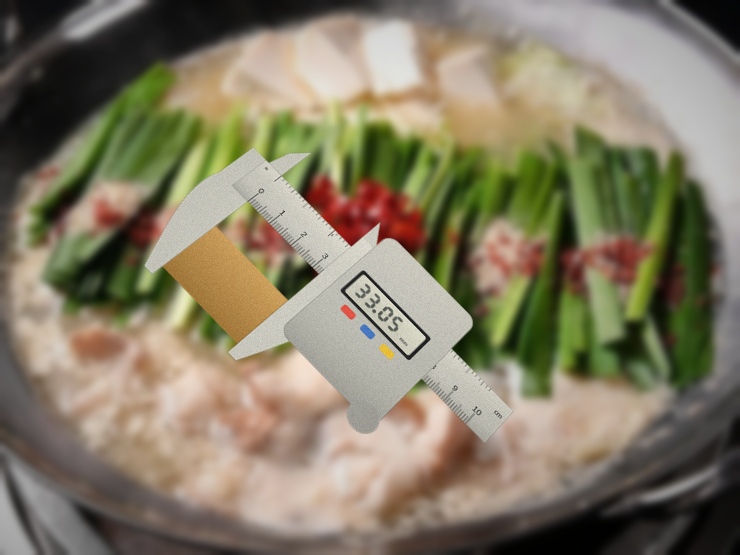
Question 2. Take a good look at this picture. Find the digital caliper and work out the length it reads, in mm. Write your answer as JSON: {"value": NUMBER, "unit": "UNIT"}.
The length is {"value": 33.05, "unit": "mm"}
